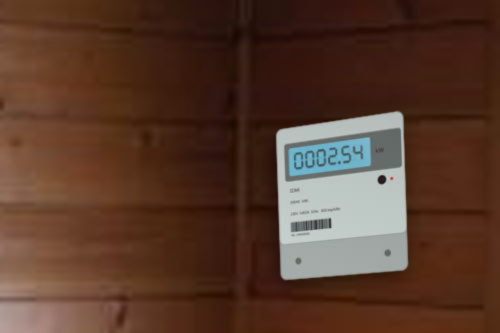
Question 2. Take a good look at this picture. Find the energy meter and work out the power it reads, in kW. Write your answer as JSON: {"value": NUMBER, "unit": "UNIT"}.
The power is {"value": 2.54, "unit": "kW"}
